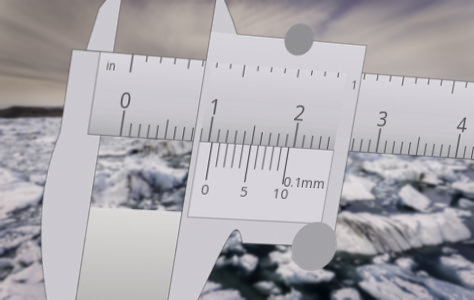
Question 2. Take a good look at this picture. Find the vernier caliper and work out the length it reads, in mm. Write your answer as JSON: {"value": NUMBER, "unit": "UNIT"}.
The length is {"value": 10.4, "unit": "mm"}
